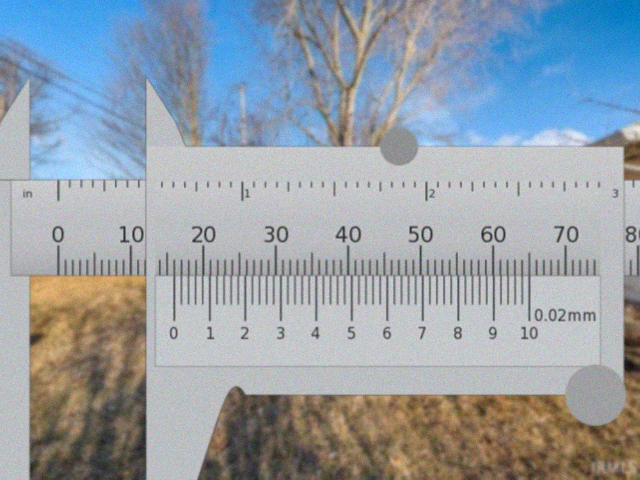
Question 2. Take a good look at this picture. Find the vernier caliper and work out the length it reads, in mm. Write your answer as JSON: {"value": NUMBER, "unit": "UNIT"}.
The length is {"value": 16.0, "unit": "mm"}
